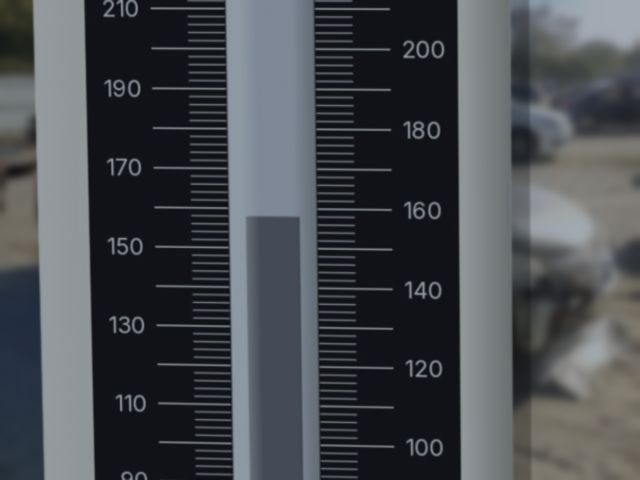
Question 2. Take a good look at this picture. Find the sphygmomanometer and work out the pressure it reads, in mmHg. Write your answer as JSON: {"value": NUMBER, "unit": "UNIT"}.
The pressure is {"value": 158, "unit": "mmHg"}
